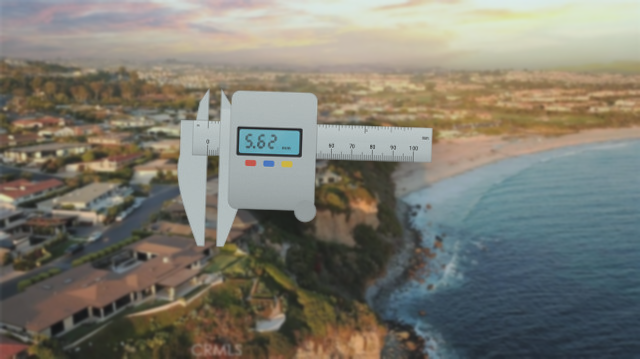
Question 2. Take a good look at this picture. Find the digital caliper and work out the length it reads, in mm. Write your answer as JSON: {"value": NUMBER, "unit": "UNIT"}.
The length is {"value": 5.62, "unit": "mm"}
